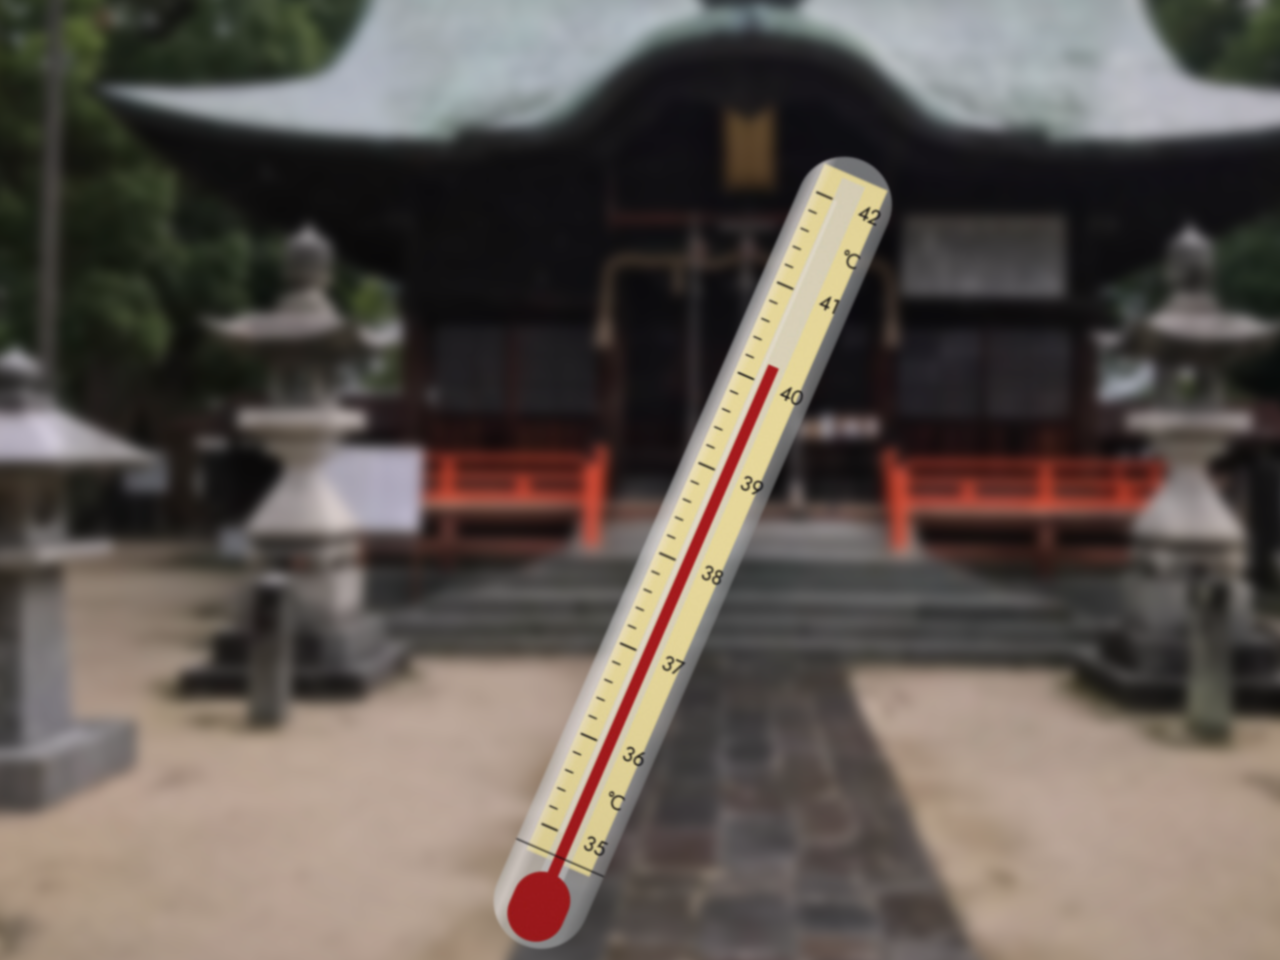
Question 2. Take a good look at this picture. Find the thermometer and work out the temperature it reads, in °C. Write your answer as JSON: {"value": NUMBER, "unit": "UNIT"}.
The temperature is {"value": 40.2, "unit": "°C"}
